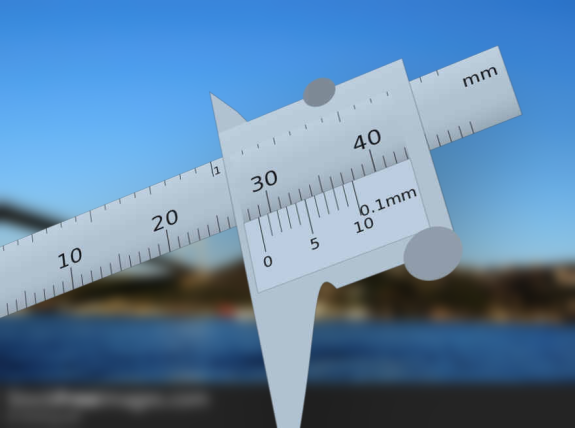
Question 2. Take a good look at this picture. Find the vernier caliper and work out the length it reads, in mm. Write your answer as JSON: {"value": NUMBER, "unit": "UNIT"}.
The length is {"value": 28.8, "unit": "mm"}
